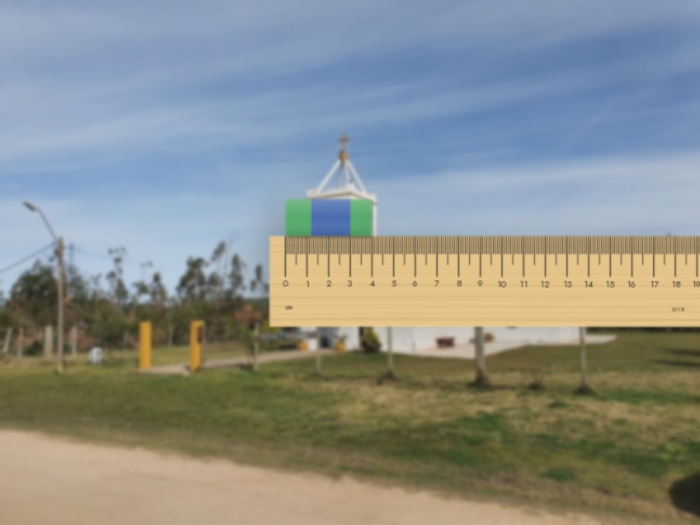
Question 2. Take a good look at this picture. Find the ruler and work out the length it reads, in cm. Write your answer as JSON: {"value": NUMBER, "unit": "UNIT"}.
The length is {"value": 4, "unit": "cm"}
